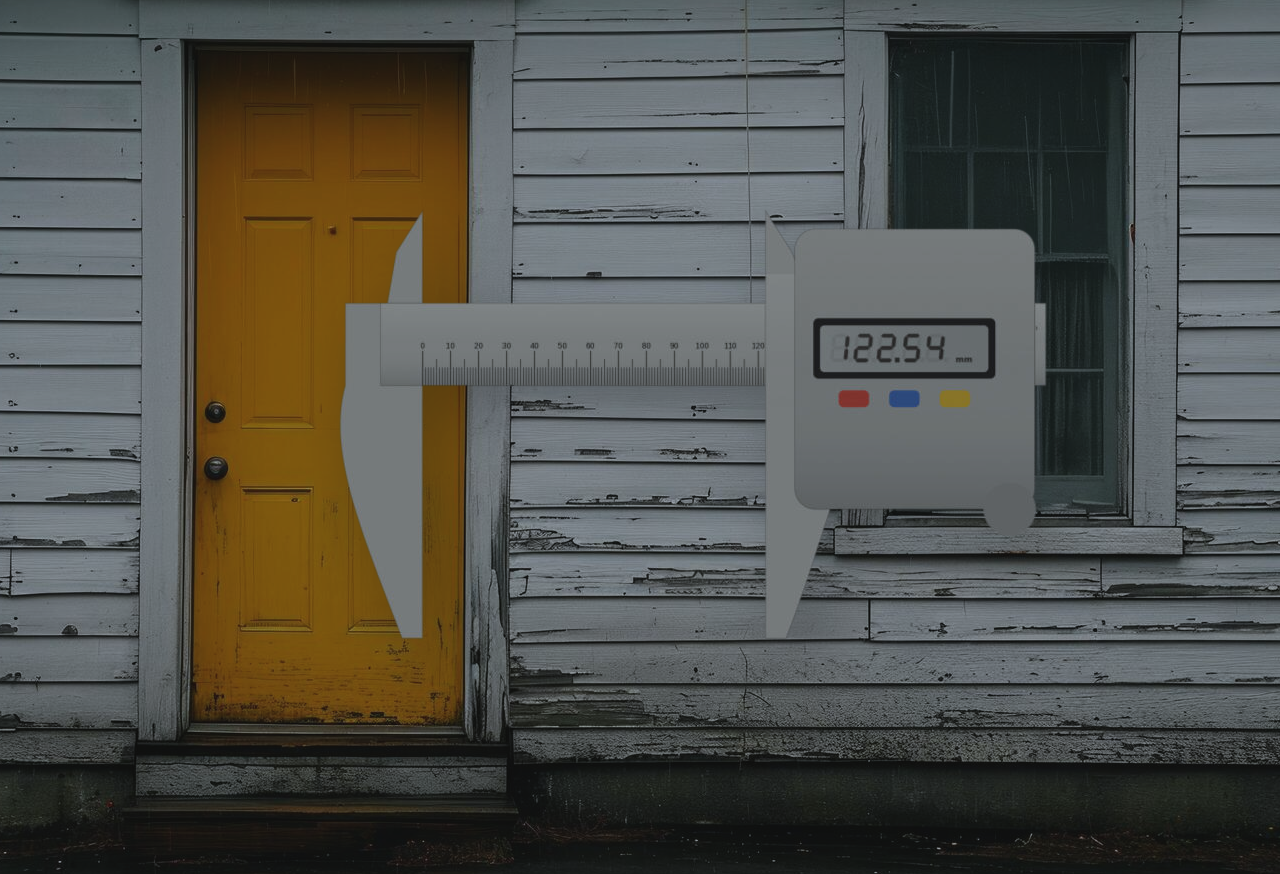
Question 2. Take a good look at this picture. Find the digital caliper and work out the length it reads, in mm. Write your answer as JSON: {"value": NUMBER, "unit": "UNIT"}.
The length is {"value": 122.54, "unit": "mm"}
